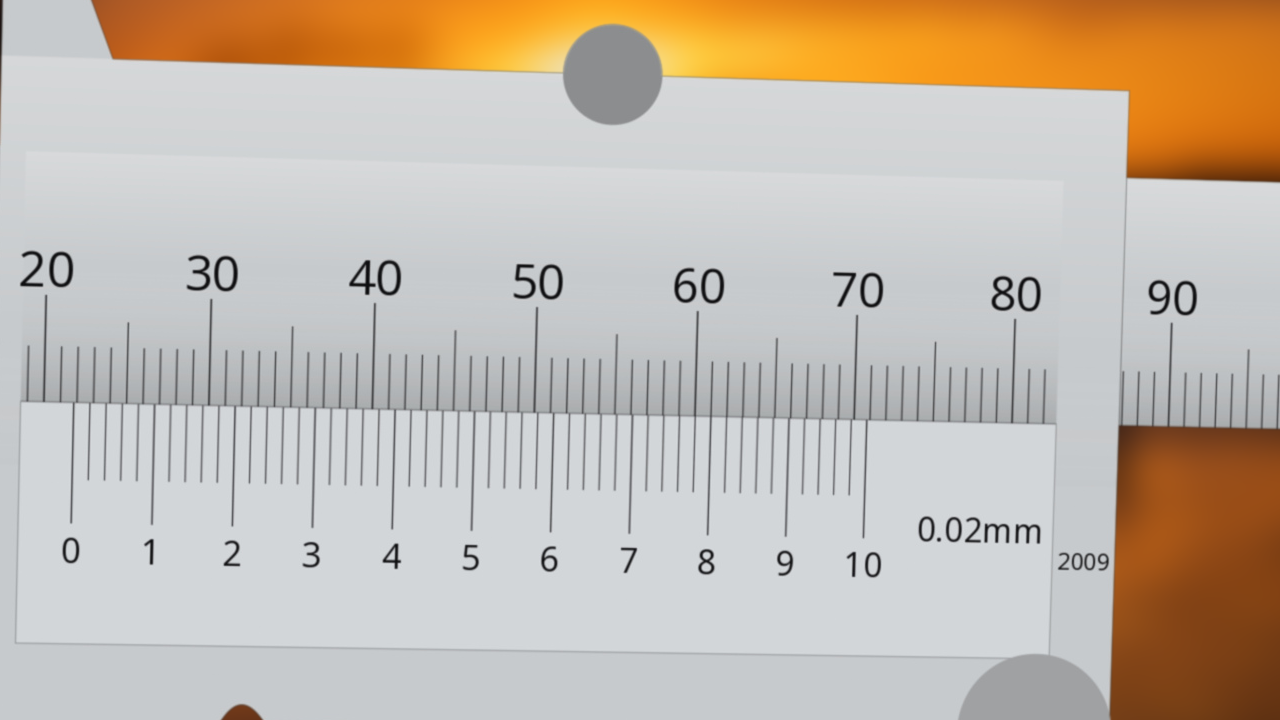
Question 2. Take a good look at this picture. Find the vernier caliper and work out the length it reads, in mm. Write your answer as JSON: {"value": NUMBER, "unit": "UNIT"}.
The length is {"value": 21.8, "unit": "mm"}
